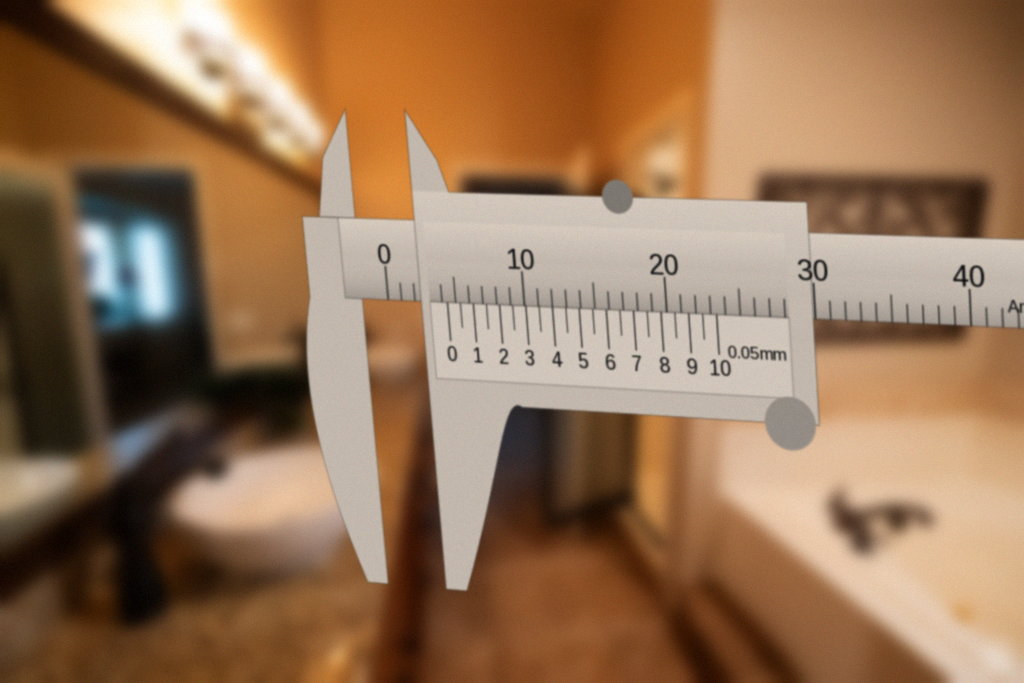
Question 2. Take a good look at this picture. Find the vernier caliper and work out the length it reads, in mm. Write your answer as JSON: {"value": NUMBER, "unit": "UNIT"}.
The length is {"value": 4.4, "unit": "mm"}
